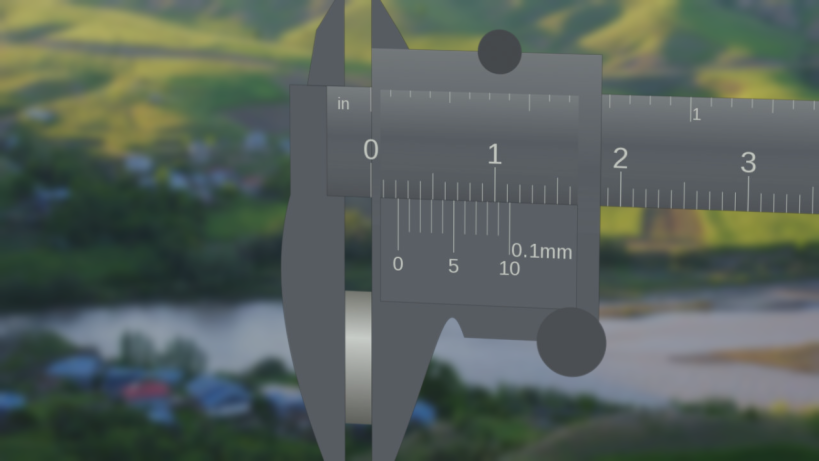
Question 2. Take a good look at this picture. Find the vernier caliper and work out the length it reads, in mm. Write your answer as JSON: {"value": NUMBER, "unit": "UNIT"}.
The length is {"value": 2.2, "unit": "mm"}
